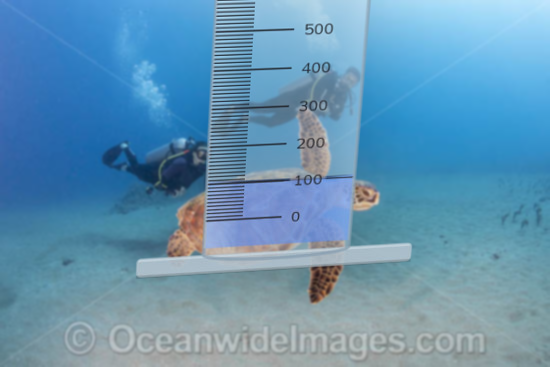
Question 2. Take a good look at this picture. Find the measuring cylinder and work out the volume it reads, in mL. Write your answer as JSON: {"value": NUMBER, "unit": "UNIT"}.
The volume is {"value": 100, "unit": "mL"}
